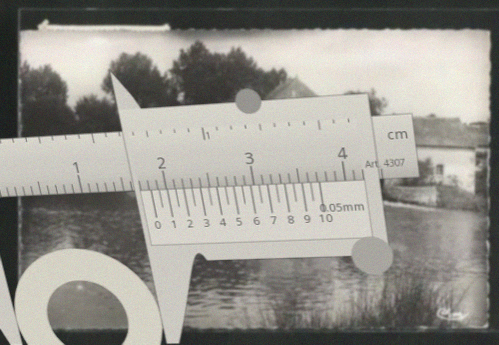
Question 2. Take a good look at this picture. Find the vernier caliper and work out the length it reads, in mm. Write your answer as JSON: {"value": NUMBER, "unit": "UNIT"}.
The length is {"value": 18.2, "unit": "mm"}
